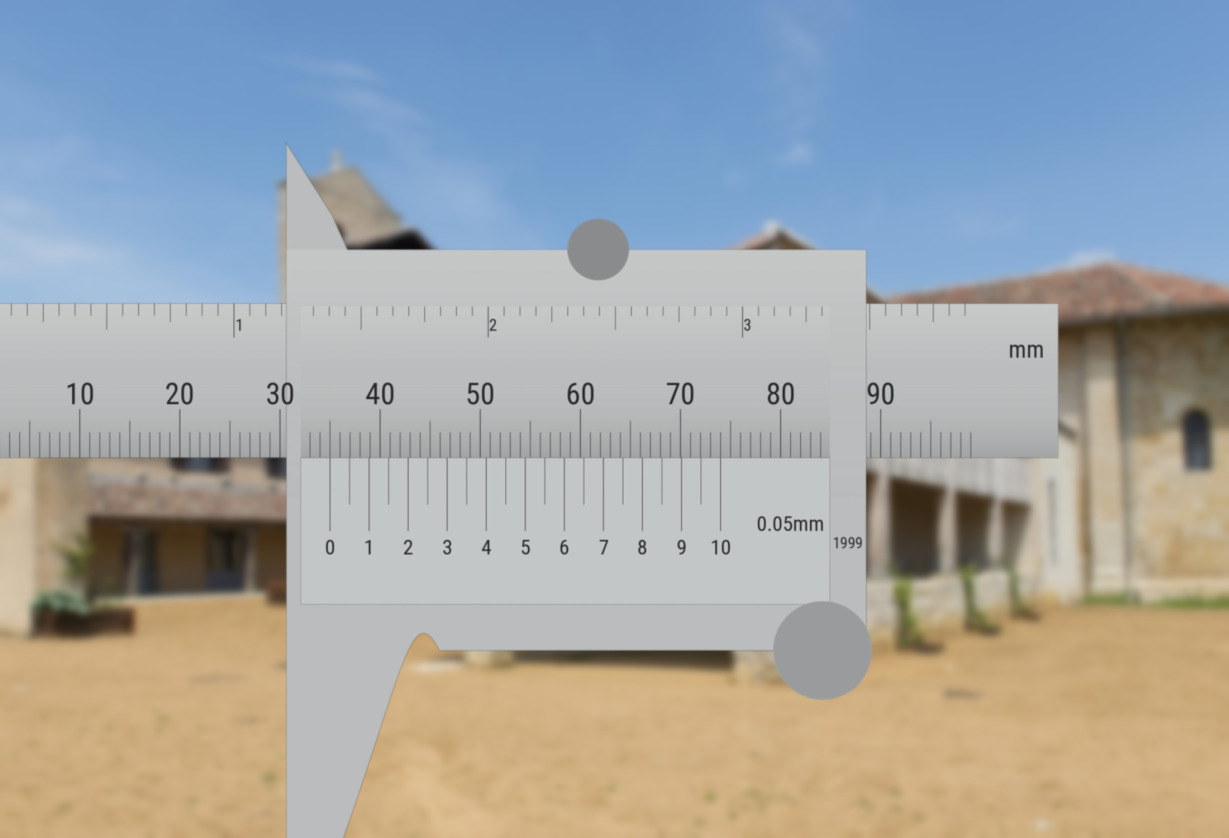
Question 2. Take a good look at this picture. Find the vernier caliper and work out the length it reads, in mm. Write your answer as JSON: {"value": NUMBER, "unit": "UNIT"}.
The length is {"value": 35.0, "unit": "mm"}
